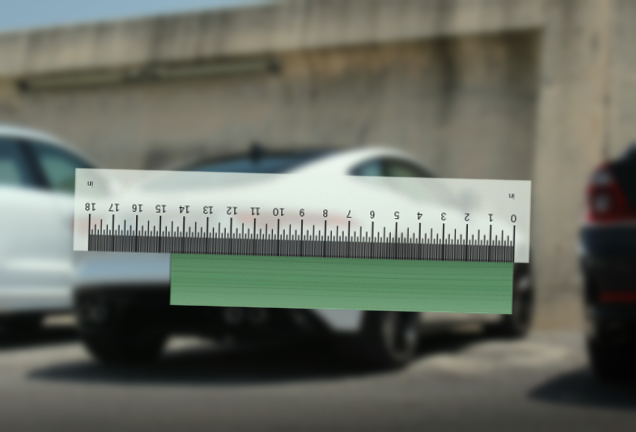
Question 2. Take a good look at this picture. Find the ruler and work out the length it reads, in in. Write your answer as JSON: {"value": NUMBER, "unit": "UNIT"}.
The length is {"value": 14.5, "unit": "in"}
